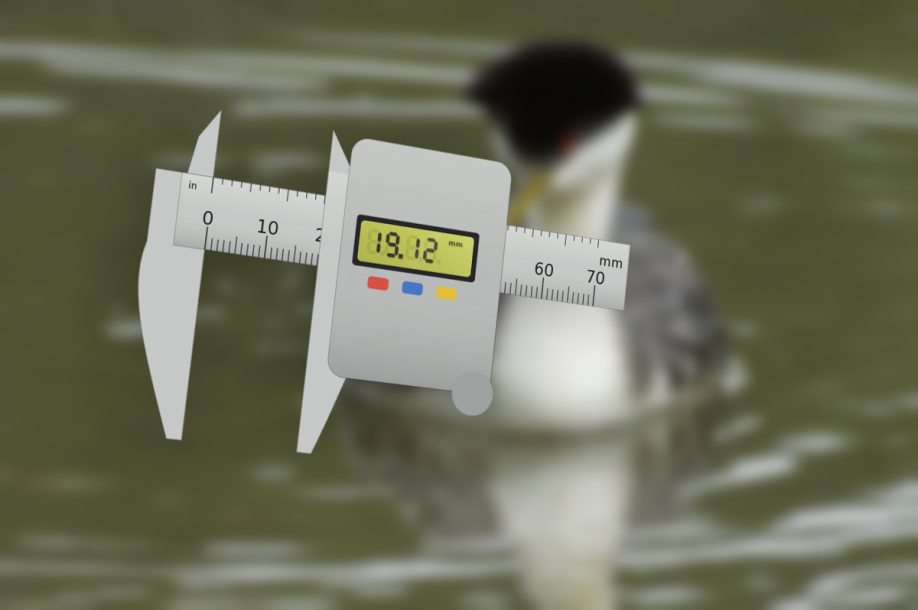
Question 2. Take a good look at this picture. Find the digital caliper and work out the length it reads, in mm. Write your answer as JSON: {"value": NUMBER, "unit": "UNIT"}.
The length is {"value": 19.12, "unit": "mm"}
